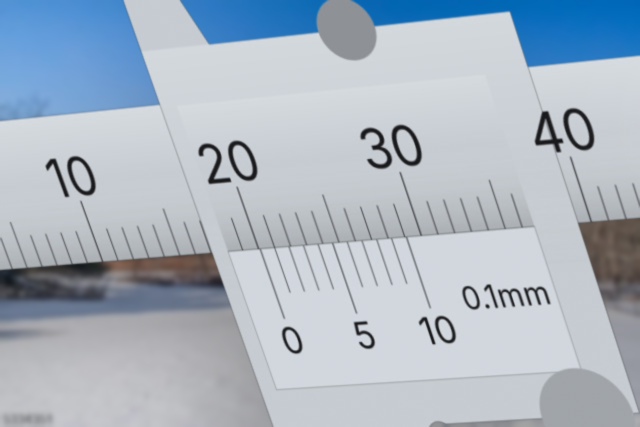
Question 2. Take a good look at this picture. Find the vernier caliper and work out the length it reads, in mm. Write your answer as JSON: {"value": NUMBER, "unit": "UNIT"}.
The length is {"value": 20.1, "unit": "mm"}
